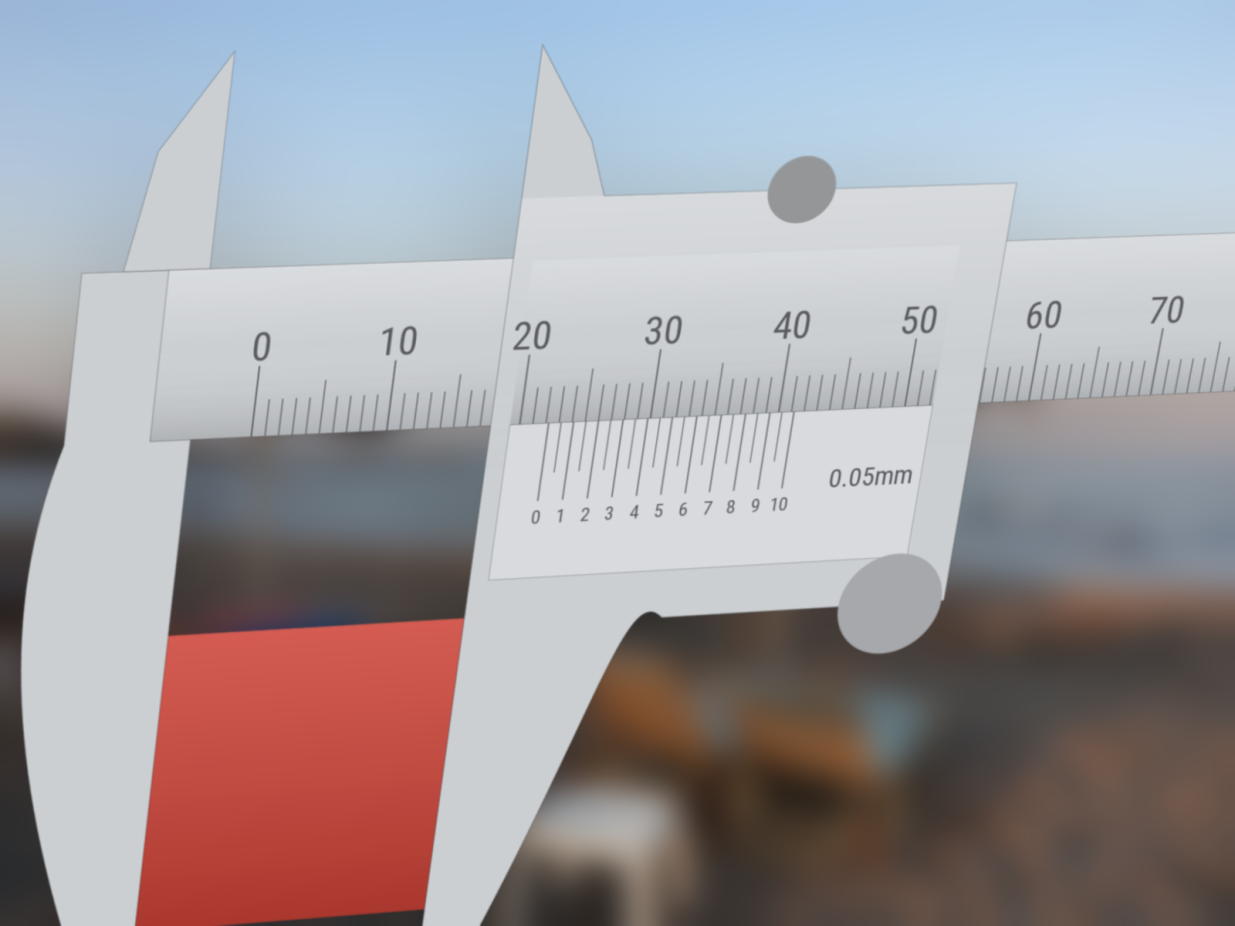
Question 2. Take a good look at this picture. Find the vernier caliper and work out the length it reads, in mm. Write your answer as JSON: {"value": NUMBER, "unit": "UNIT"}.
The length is {"value": 22.2, "unit": "mm"}
